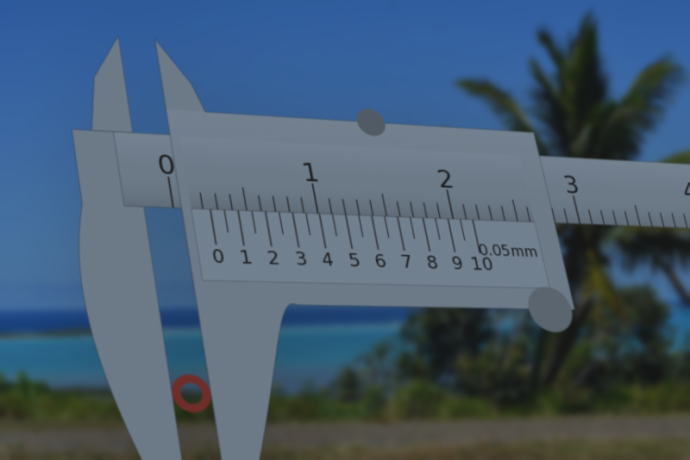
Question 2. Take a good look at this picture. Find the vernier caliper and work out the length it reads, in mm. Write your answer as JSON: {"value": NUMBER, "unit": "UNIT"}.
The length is {"value": 2.5, "unit": "mm"}
